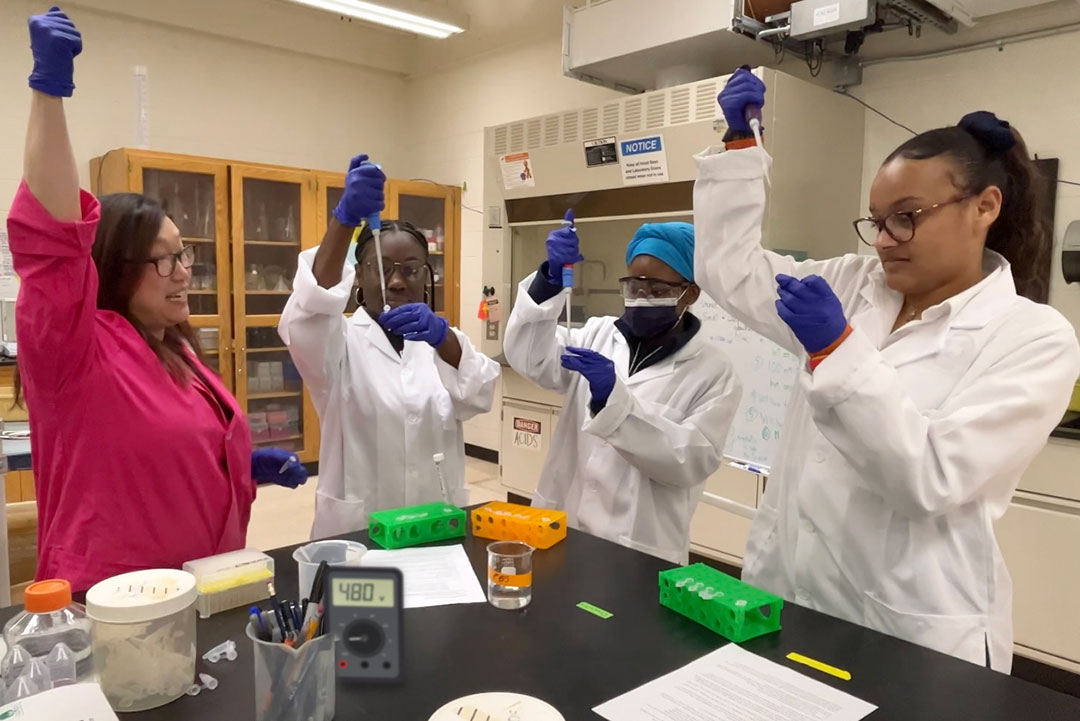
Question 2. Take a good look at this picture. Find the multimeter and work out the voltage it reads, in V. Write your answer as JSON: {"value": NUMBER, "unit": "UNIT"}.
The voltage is {"value": 480, "unit": "V"}
